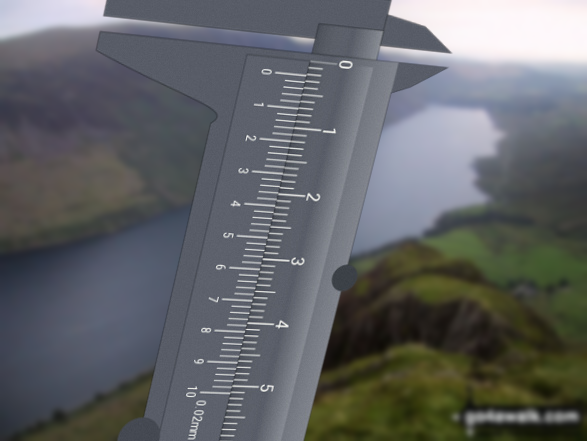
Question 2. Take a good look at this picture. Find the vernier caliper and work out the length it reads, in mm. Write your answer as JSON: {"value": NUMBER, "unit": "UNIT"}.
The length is {"value": 2.2, "unit": "mm"}
